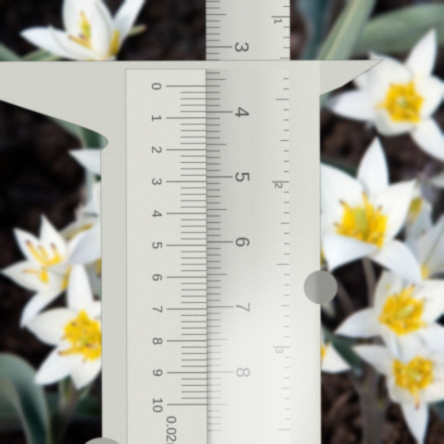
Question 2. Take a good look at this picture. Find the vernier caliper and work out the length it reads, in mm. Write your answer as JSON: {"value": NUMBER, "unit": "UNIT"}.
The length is {"value": 36.0, "unit": "mm"}
